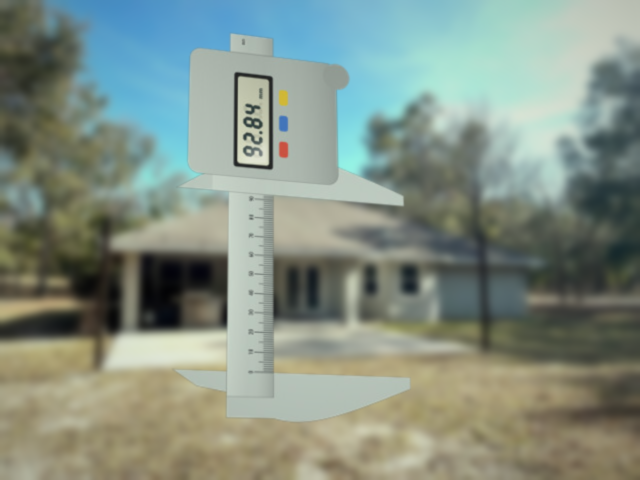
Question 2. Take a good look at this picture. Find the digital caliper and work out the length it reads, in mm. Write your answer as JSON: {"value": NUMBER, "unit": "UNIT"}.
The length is {"value": 92.84, "unit": "mm"}
